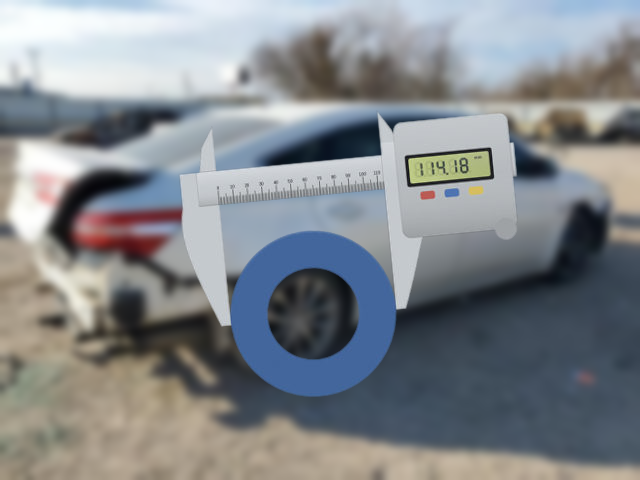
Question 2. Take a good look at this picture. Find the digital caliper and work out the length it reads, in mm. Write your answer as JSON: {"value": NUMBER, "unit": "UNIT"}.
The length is {"value": 114.18, "unit": "mm"}
